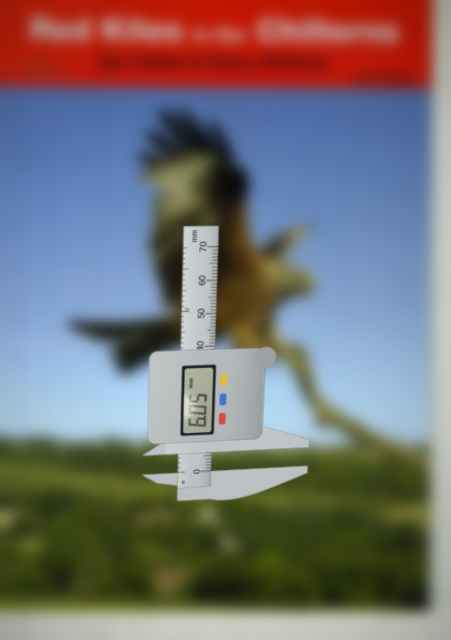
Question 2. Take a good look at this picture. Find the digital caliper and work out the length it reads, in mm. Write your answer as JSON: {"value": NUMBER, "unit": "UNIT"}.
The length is {"value": 6.05, "unit": "mm"}
